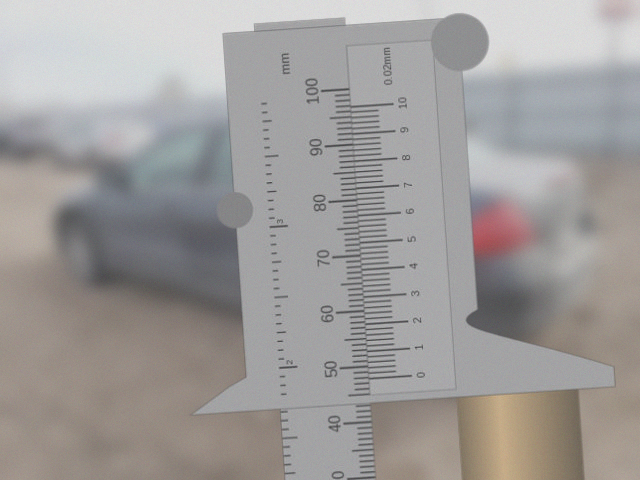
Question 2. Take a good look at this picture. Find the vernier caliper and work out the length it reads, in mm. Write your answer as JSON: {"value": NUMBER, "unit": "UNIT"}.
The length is {"value": 47.8, "unit": "mm"}
